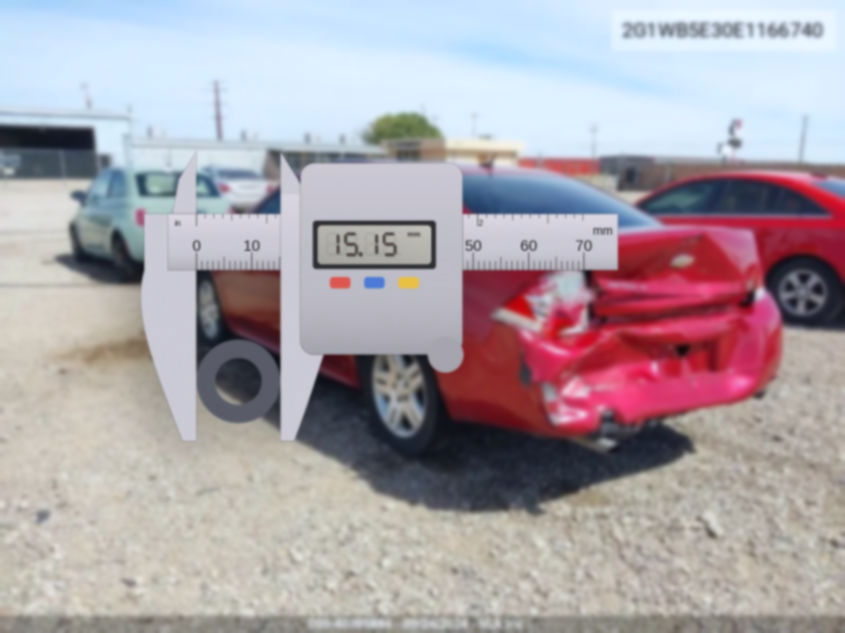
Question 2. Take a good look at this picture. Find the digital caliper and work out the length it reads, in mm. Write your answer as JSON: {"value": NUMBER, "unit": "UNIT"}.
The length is {"value": 15.15, "unit": "mm"}
